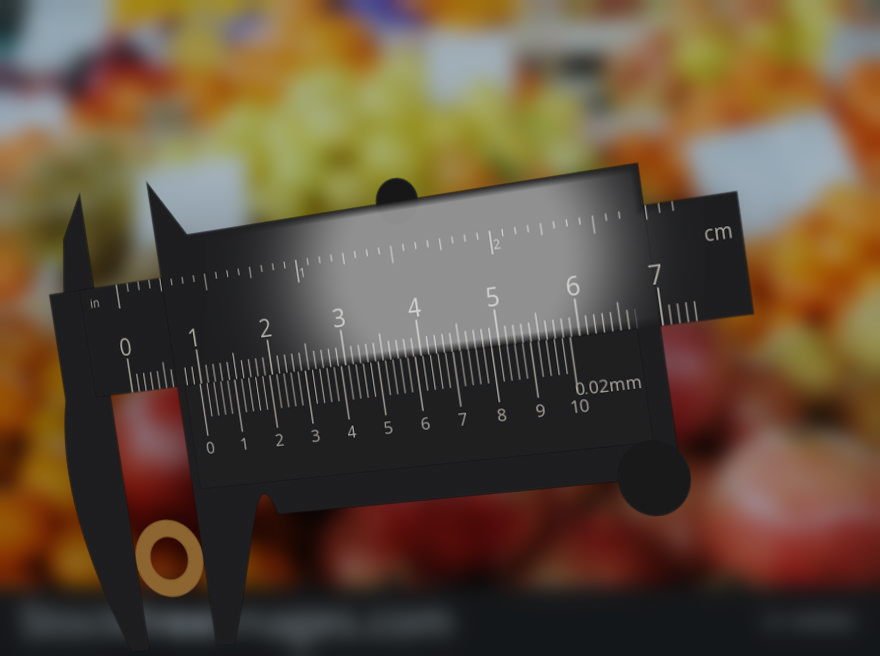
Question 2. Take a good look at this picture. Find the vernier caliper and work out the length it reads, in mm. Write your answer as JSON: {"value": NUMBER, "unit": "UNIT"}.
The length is {"value": 9.8, "unit": "mm"}
